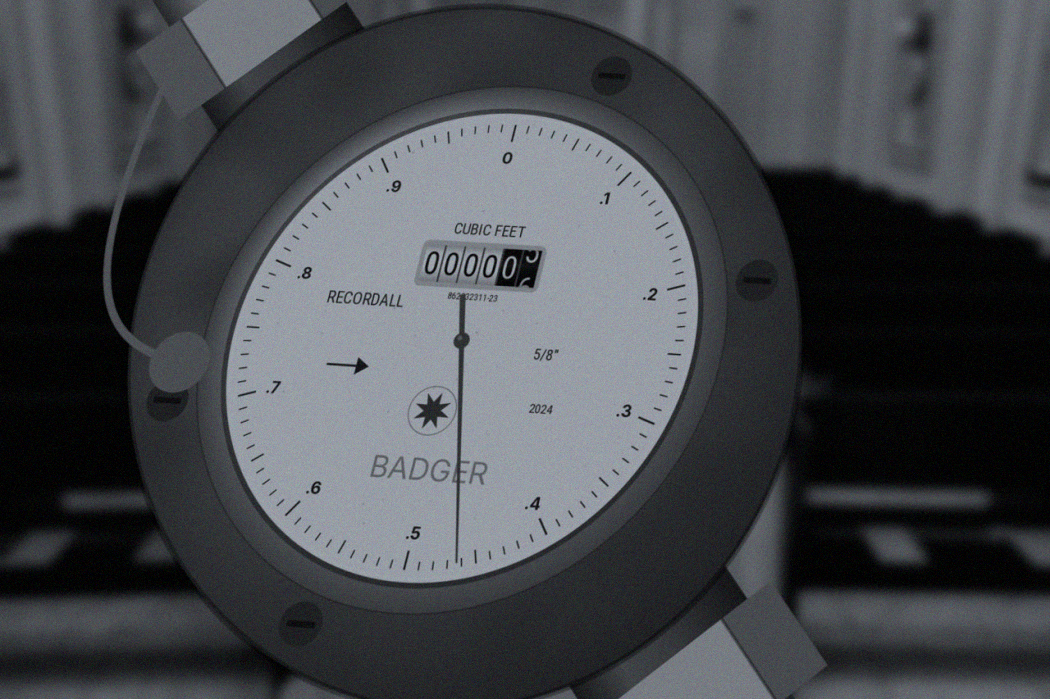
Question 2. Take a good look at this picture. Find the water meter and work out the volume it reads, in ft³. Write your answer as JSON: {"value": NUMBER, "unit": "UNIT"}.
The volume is {"value": 5.46, "unit": "ft³"}
